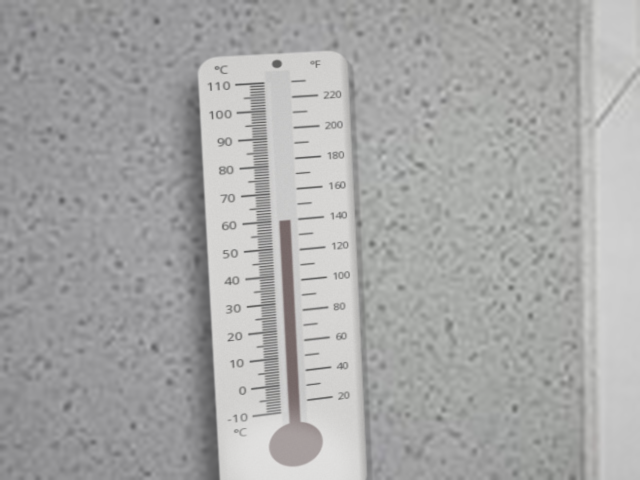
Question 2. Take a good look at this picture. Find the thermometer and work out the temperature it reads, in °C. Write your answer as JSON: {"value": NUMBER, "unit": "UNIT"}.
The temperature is {"value": 60, "unit": "°C"}
